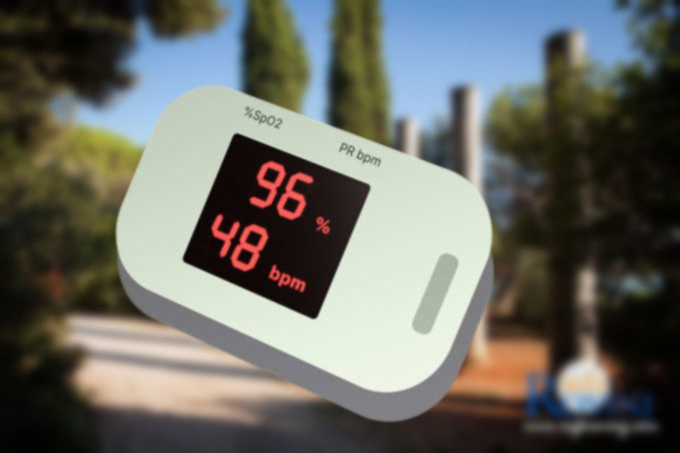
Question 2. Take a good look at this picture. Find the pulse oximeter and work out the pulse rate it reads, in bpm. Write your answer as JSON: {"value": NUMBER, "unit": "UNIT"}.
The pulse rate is {"value": 48, "unit": "bpm"}
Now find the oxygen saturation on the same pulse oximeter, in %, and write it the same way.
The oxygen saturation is {"value": 96, "unit": "%"}
